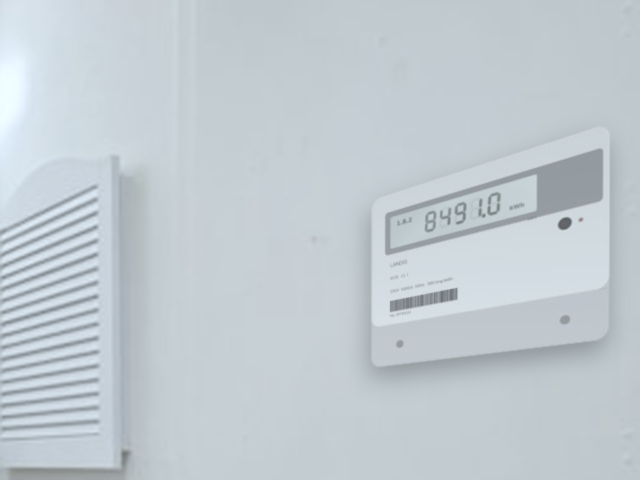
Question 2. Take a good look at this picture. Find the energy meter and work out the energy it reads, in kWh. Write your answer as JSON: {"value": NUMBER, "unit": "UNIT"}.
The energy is {"value": 8491.0, "unit": "kWh"}
